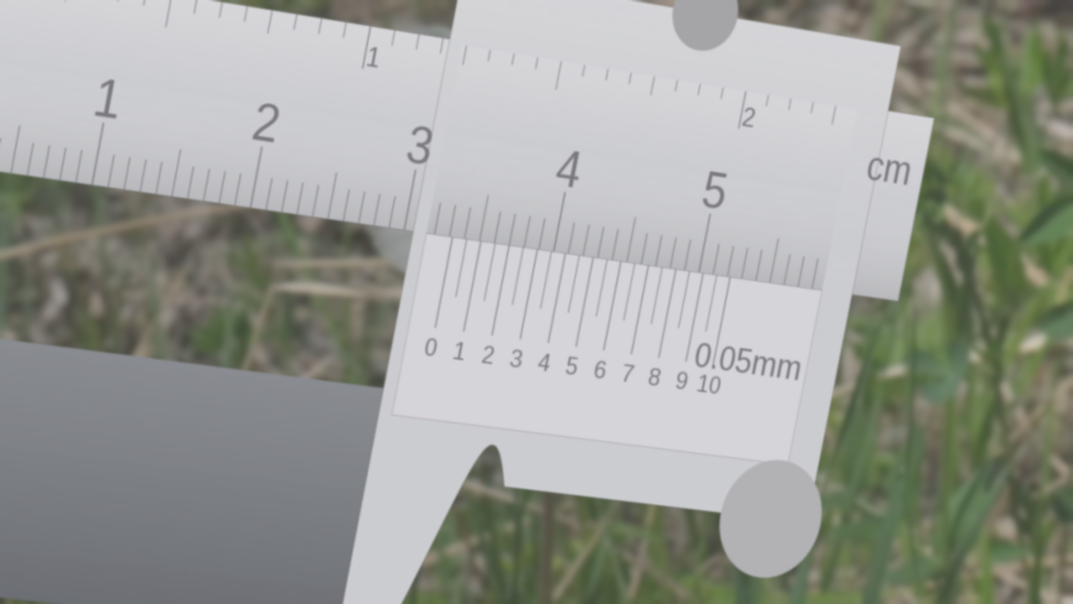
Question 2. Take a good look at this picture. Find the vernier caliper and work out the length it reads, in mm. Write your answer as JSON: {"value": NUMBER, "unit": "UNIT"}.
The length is {"value": 33.2, "unit": "mm"}
